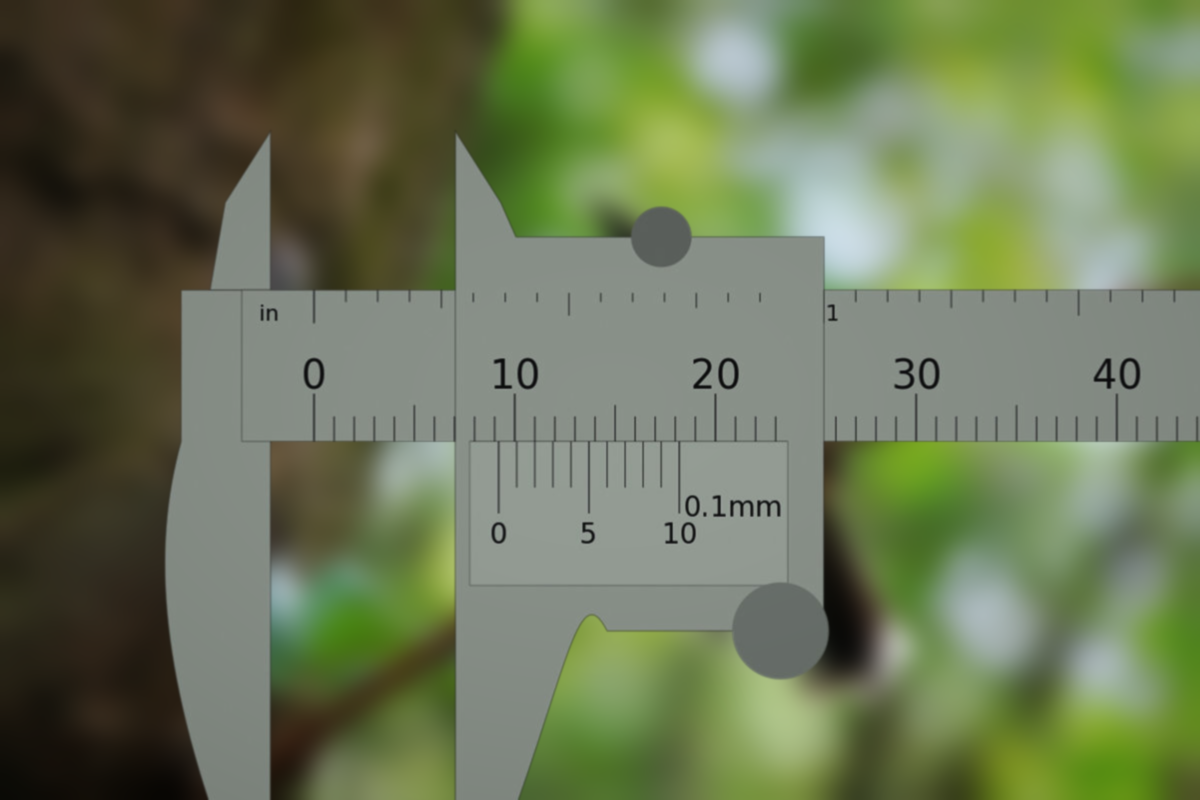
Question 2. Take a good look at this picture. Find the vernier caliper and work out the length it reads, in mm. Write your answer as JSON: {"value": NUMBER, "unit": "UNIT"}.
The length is {"value": 9.2, "unit": "mm"}
